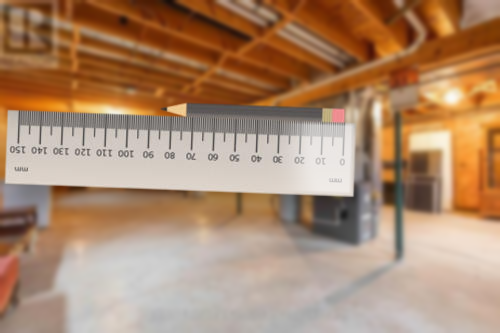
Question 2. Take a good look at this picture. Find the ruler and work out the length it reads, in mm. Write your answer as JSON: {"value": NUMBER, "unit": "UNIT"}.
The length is {"value": 85, "unit": "mm"}
